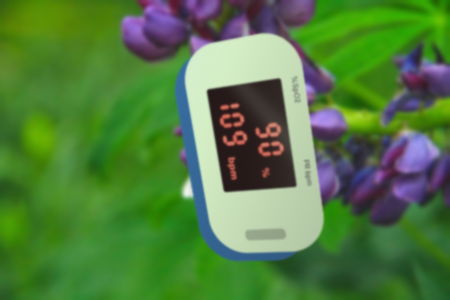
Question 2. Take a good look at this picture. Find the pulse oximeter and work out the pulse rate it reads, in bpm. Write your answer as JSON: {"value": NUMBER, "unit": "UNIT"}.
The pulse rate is {"value": 109, "unit": "bpm"}
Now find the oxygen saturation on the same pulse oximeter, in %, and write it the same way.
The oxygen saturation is {"value": 90, "unit": "%"}
